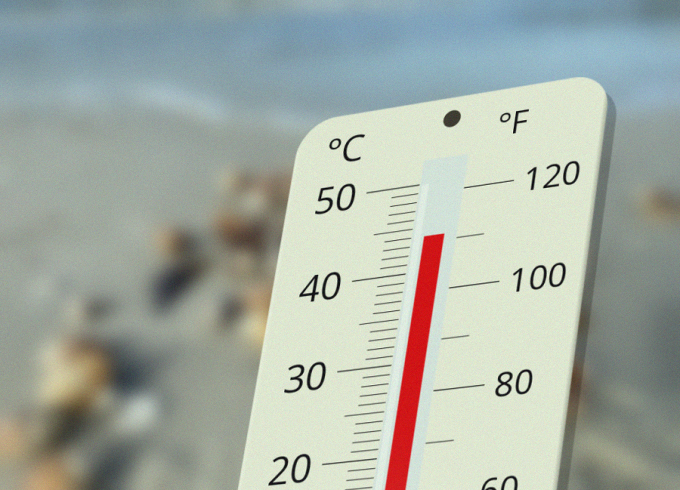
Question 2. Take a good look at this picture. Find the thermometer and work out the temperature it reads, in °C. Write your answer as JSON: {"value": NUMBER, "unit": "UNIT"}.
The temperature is {"value": 44, "unit": "°C"}
